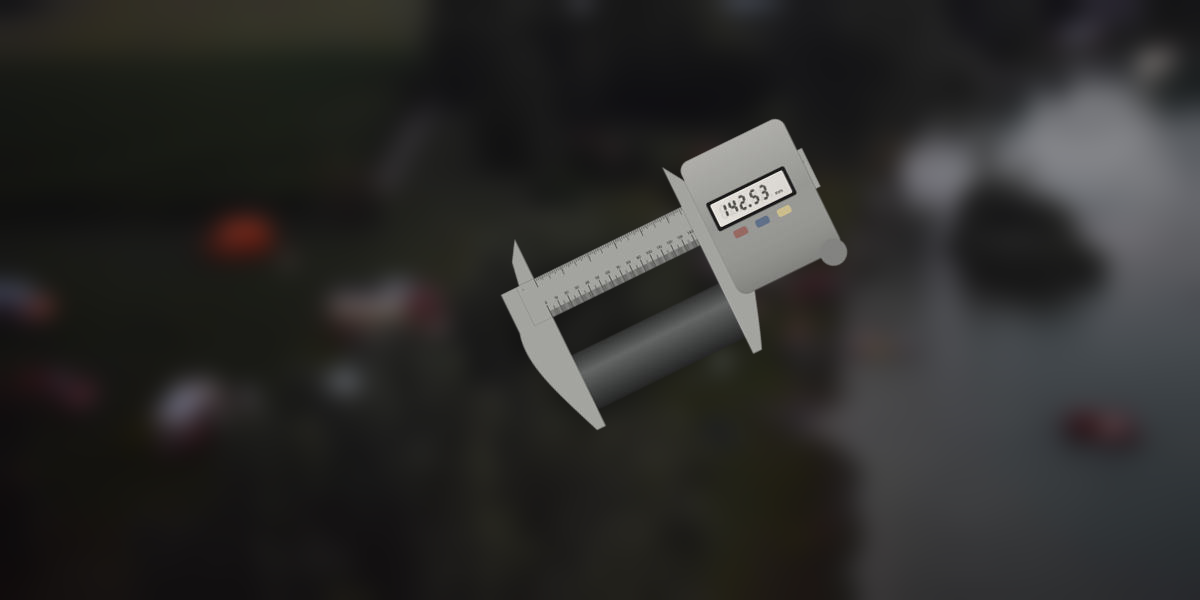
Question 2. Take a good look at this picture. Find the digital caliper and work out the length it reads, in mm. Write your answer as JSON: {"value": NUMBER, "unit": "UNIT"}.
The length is {"value": 142.53, "unit": "mm"}
